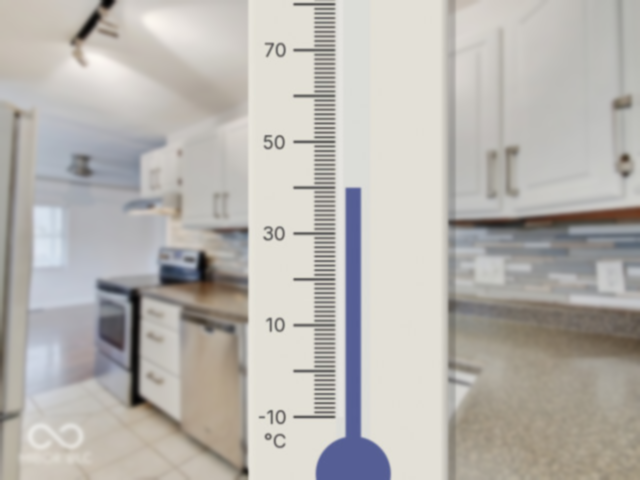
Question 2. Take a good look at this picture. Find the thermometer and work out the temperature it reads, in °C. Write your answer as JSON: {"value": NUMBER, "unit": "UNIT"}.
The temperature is {"value": 40, "unit": "°C"}
